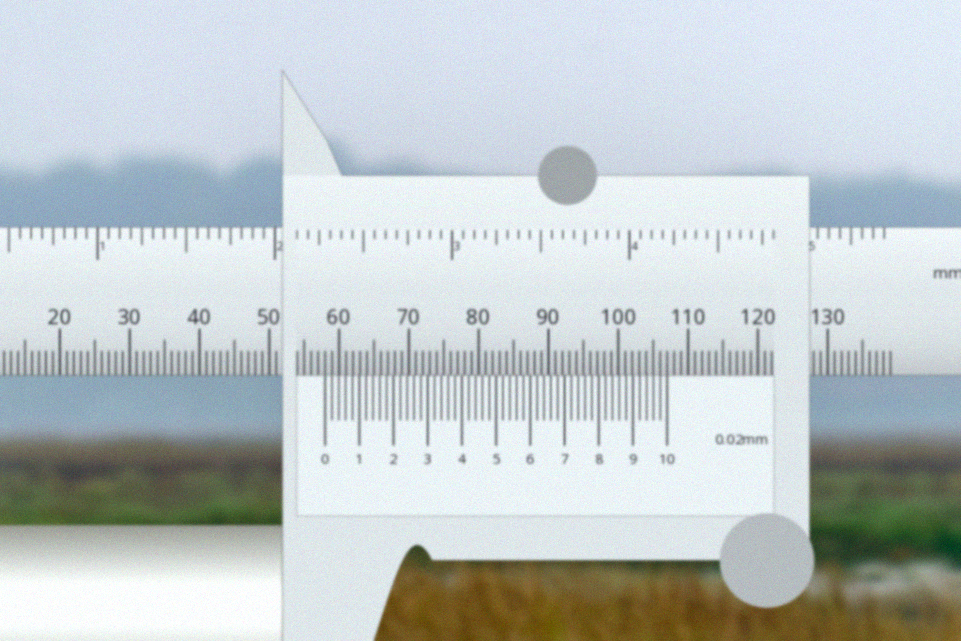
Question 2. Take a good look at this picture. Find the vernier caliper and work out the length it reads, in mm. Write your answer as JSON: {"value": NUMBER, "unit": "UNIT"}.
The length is {"value": 58.0, "unit": "mm"}
